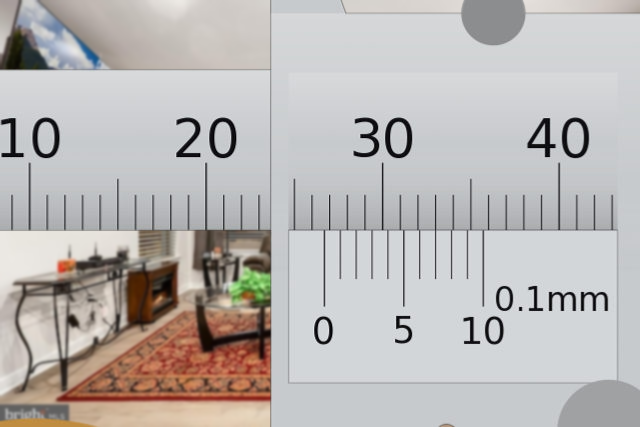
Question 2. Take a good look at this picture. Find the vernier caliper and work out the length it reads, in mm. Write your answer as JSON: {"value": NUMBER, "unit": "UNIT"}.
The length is {"value": 26.7, "unit": "mm"}
